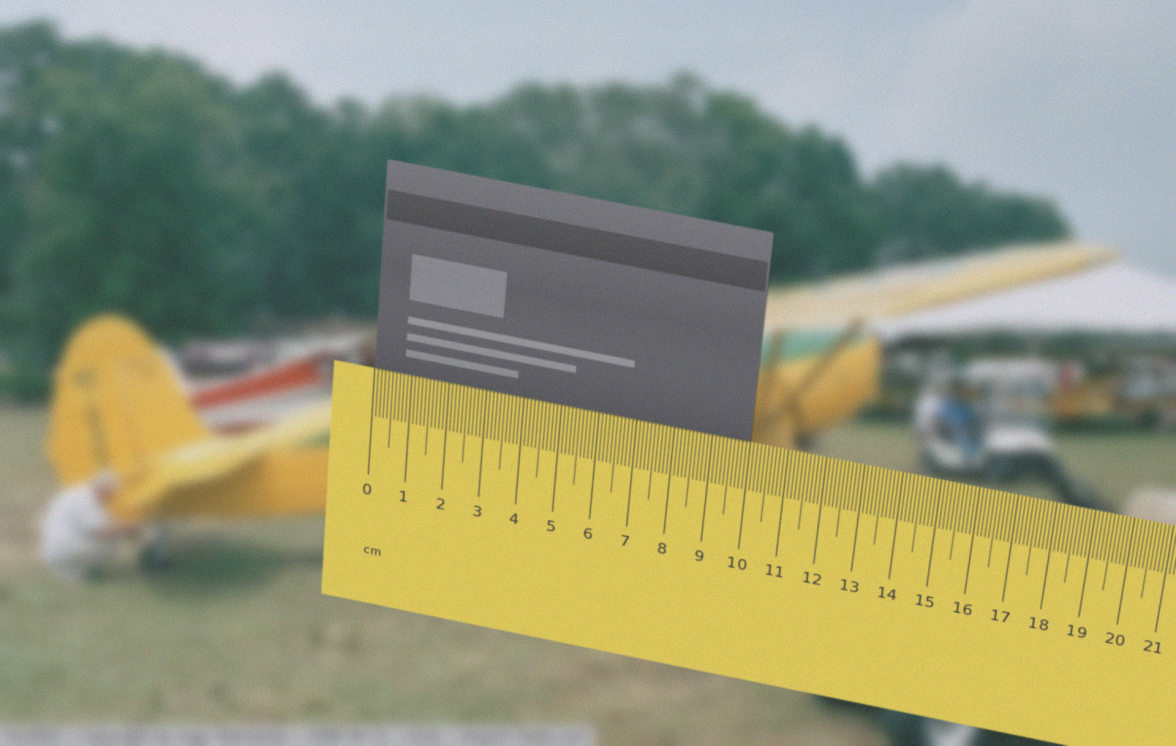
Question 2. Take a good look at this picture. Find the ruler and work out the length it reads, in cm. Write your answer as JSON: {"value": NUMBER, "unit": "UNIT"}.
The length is {"value": 10, "unit": "cm"}
